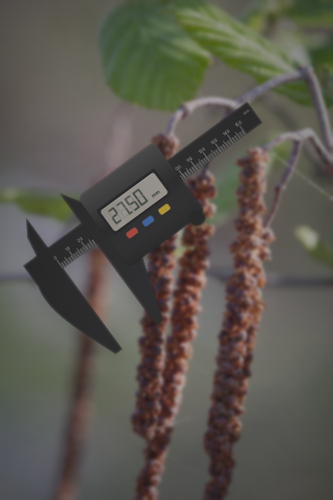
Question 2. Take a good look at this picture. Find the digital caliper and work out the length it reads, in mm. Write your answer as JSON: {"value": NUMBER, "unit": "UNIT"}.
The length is {"value": 27.50, "unit": "mm"}
